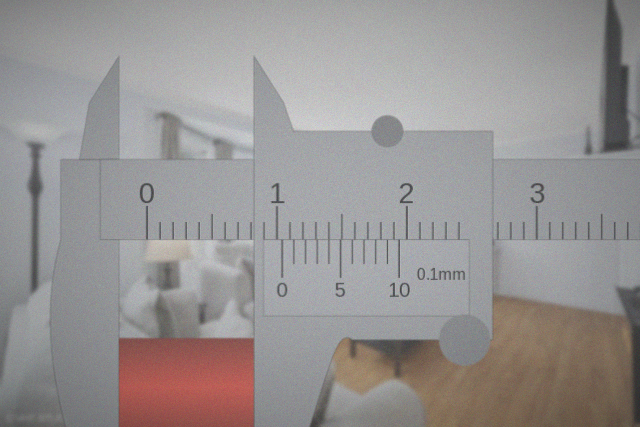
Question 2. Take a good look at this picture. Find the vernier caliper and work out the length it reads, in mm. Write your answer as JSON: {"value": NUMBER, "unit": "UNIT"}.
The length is {"value": 10.4, "unit": "mm"}
